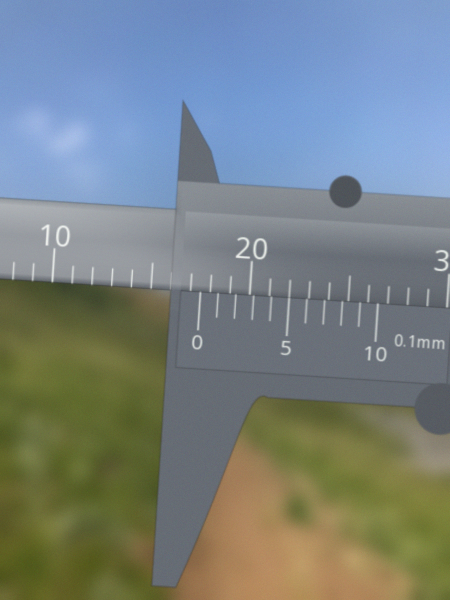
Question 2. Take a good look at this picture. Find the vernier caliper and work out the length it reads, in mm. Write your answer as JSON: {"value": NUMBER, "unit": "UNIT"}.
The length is {"value": 17.5, "unit": "mm"}
